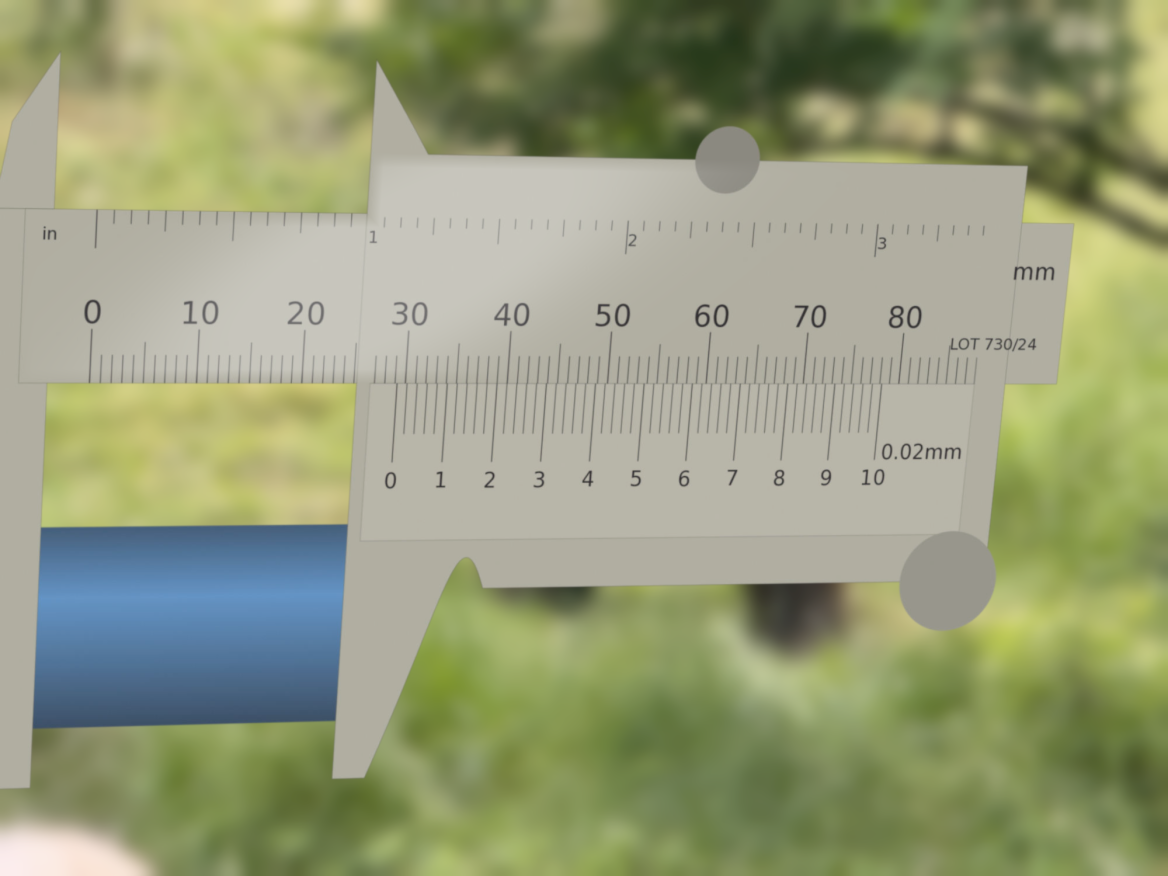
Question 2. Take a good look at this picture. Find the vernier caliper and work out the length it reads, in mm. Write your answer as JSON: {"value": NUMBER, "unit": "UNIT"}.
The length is {"value": 29.2, "unit": "mm"}
